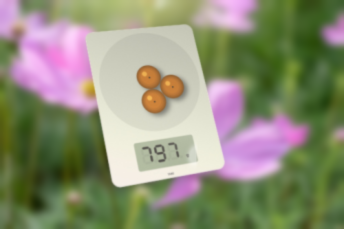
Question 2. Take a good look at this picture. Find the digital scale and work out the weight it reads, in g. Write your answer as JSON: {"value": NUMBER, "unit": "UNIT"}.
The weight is {"value": 797, "unit": "g"}
